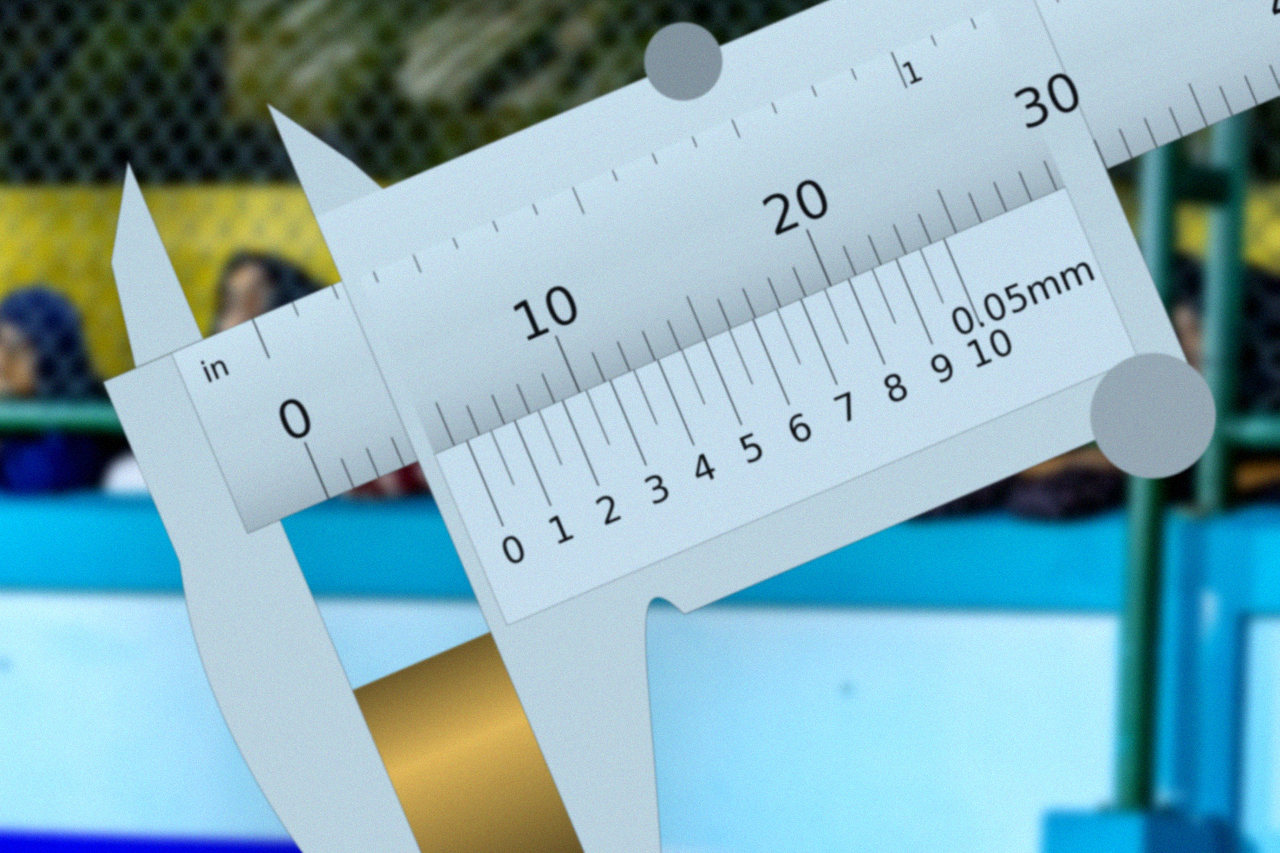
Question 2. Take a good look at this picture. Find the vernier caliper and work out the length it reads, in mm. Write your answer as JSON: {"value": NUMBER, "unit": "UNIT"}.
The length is {"value": 5.5, "unit": "mm"}
